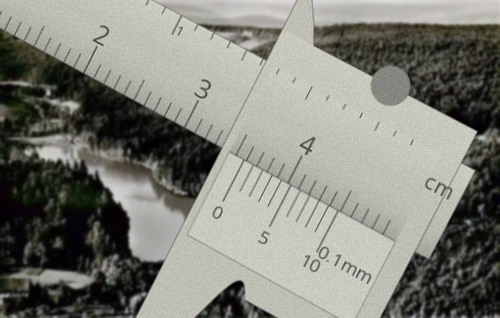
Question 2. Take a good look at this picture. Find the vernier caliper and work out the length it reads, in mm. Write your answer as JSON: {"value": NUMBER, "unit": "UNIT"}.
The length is {"value": 35.8, "unit": "mm"}
